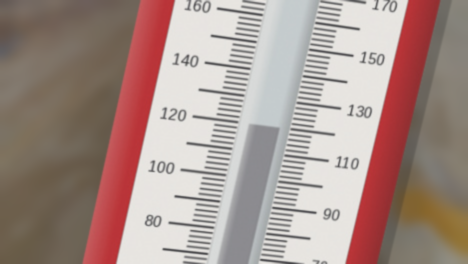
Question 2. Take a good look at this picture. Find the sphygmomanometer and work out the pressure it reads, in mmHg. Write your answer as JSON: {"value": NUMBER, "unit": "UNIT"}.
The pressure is {"value": 120, "unit": "mmHg"}
